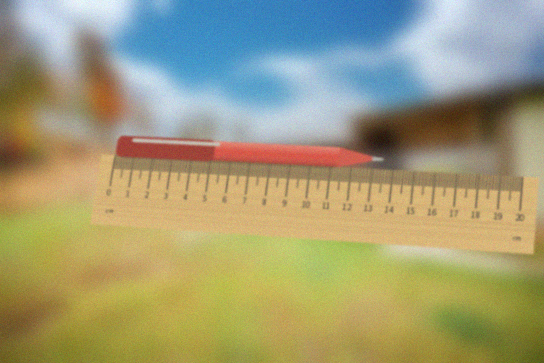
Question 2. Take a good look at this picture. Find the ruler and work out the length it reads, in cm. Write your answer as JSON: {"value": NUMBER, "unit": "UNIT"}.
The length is {"value": 13.5, "unit": "cm"}
